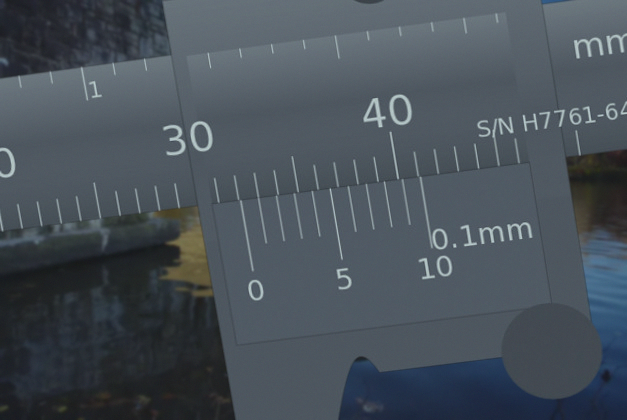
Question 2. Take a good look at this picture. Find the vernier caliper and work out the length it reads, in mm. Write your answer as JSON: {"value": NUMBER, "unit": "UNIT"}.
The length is {"value": 32.1, "unit": "mm"}
